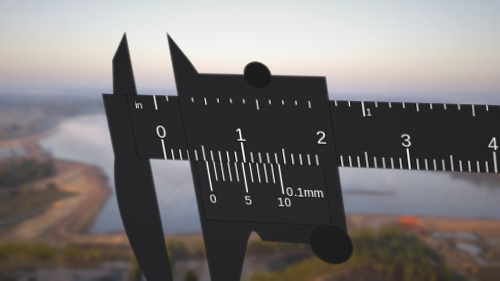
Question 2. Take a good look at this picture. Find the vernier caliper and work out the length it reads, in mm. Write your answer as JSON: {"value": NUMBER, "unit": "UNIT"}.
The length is {"value": 5.2, "unit": "mm"}
